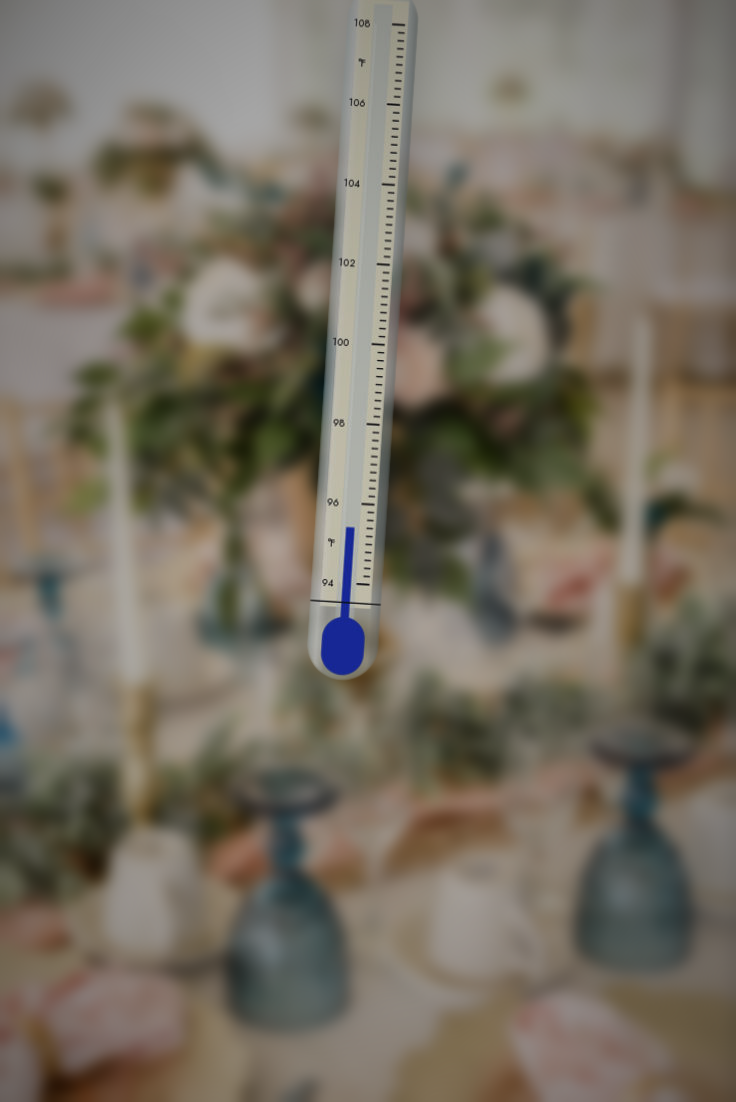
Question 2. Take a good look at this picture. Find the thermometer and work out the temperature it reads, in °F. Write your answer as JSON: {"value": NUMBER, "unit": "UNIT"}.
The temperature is {"value": 95.4, "unit": "°F"}
